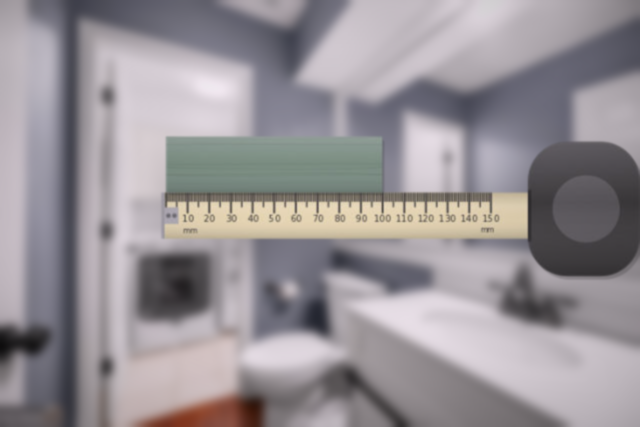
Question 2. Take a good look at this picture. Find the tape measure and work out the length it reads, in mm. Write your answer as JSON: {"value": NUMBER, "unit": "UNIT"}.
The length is {"value": 100, "unit": "mm"}
